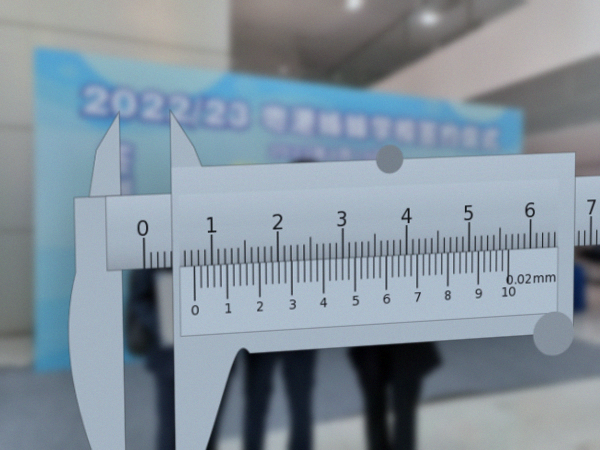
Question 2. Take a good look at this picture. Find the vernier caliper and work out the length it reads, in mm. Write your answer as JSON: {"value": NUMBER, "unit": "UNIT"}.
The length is {"value": 7.4, "unit": "mm"}
